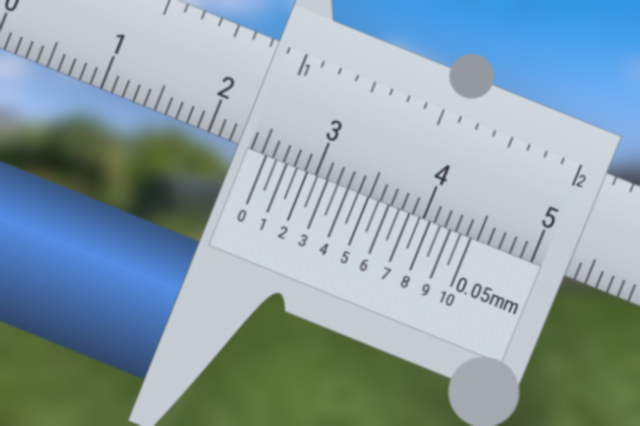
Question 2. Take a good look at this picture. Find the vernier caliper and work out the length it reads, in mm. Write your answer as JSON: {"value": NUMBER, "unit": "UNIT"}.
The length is {"value": 25.4, "unit": "mm"}
